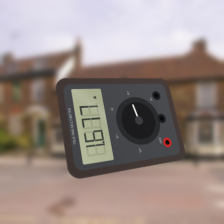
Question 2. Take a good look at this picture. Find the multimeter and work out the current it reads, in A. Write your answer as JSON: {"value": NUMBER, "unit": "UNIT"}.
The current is {"value": 1.677, "unit": "A"}
